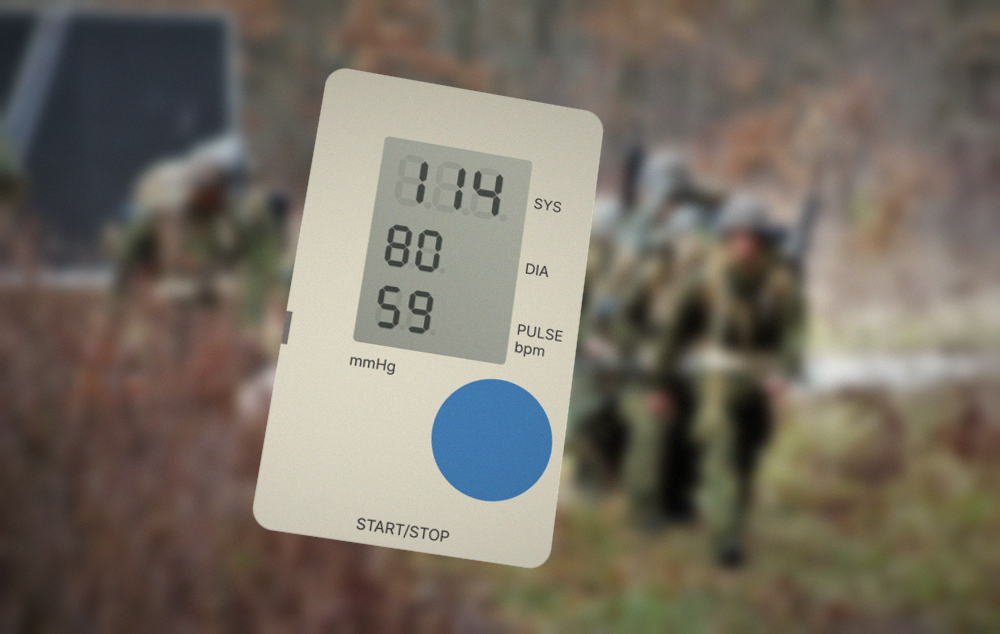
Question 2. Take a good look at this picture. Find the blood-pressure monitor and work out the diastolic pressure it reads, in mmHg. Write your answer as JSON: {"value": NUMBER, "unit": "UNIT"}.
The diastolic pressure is {"value": 80, "unit": "mmHg"}
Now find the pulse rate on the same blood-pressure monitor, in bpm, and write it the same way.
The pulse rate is {"value": 59, "unit": "bpm"}
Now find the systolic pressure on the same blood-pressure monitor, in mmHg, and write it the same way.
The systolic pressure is {"value": 114, "unit": "mmHg"}
